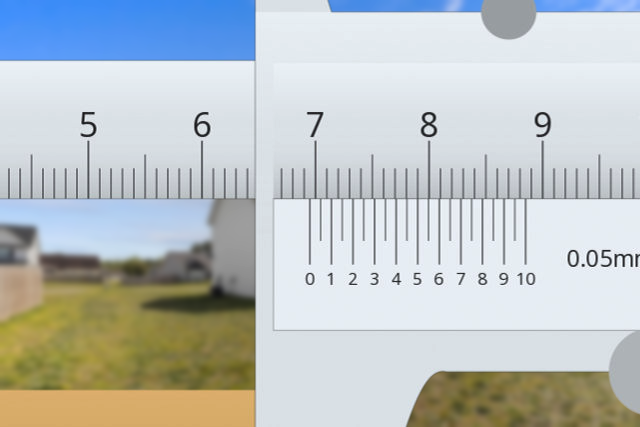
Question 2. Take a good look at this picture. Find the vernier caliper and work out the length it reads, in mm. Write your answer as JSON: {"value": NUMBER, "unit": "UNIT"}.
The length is {"value": 69.5, "unit": "mm"}
